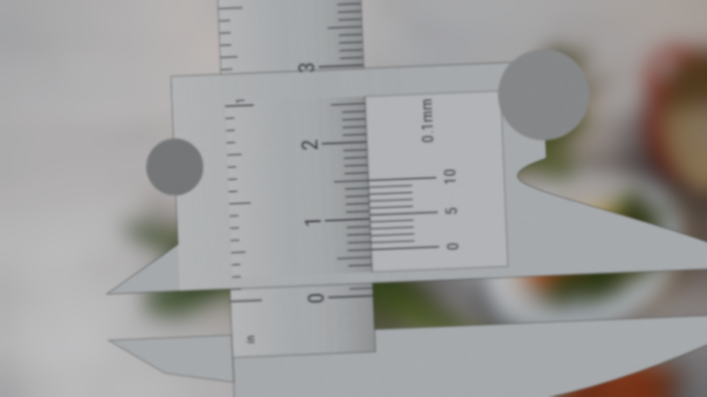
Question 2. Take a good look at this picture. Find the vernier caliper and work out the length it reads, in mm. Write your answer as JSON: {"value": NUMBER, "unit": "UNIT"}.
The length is {"value": 6.0, "unit": "mm"}
